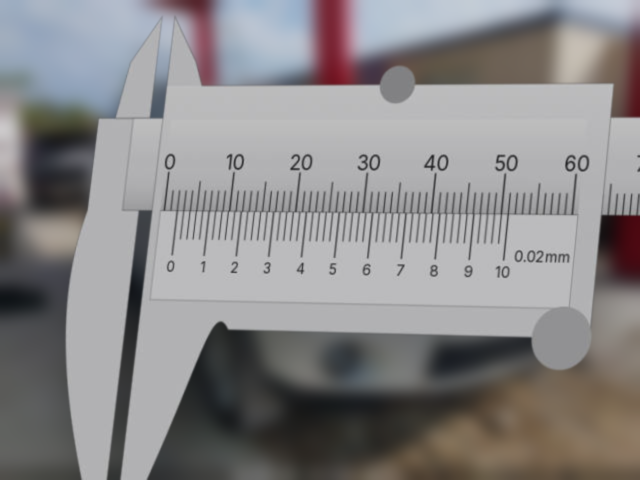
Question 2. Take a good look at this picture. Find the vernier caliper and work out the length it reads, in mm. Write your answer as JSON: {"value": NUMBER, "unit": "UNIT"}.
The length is {"value": 2.0, "unit": "mm"}
